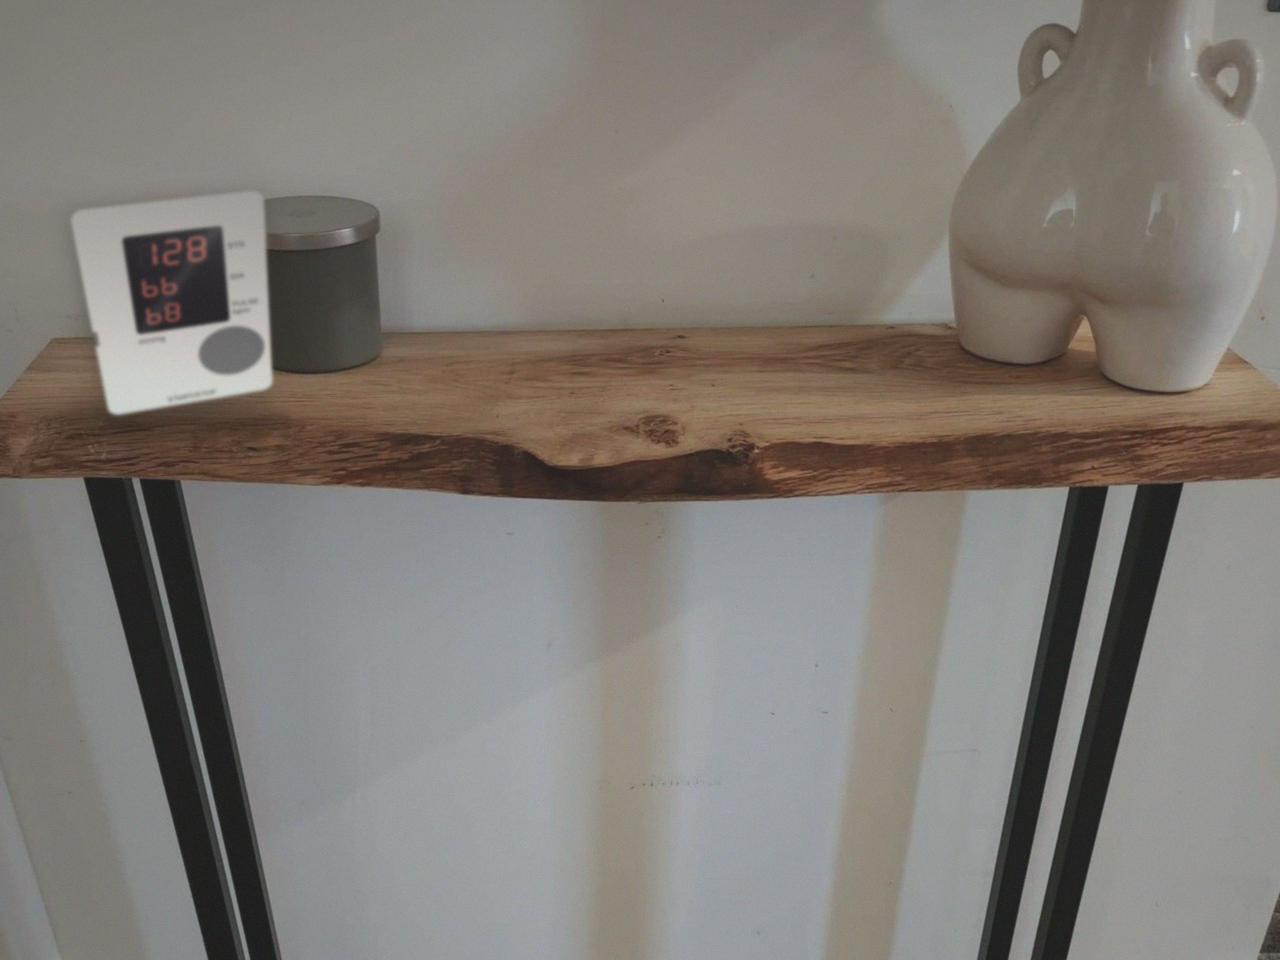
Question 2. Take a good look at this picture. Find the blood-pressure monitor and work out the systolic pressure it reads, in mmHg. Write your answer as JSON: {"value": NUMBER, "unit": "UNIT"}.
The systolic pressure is {"value": 128, "unit": "mmHg"}
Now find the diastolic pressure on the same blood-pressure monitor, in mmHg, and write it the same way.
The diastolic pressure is {"value": 66, "unit": "mmHg"}
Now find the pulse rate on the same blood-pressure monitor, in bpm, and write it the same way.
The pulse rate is {"value": 68, "unit": "bpm"}
